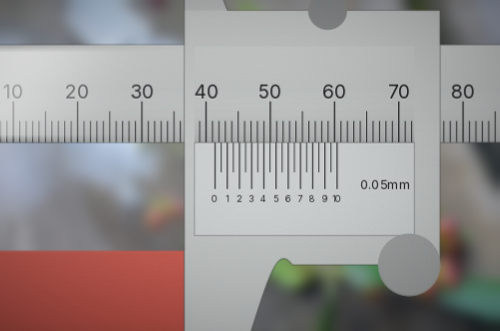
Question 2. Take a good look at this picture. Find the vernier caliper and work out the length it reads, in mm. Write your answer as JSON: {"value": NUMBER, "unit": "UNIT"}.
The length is {"value": 41.4, "unit": "mm"}
